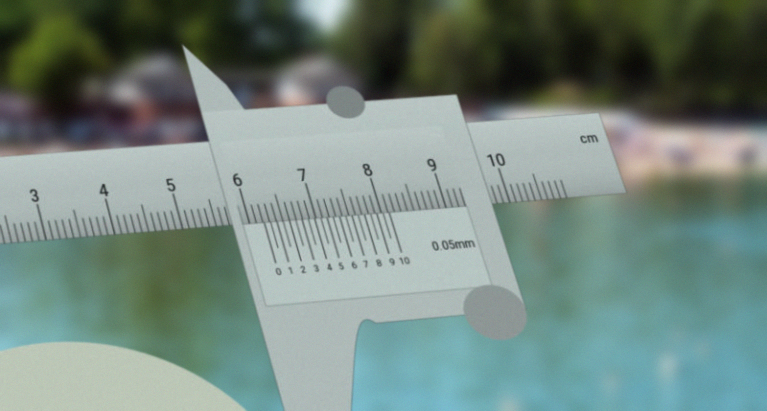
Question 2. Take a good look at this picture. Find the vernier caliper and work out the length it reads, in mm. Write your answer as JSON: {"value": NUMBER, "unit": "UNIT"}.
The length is {"value": 62.2, "unit": "mm"}
